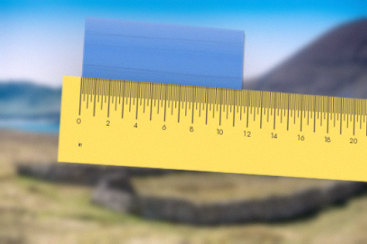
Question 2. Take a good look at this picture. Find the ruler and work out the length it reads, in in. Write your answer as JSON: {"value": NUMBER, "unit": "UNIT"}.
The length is {"value": 11.5, "unit": "in"}
